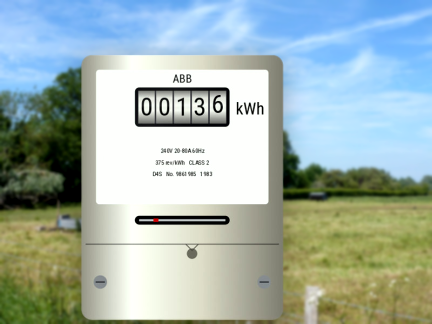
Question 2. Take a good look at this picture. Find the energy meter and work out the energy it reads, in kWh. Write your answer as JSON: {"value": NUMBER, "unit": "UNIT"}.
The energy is {"value": 136, "unit": "kWh"}
